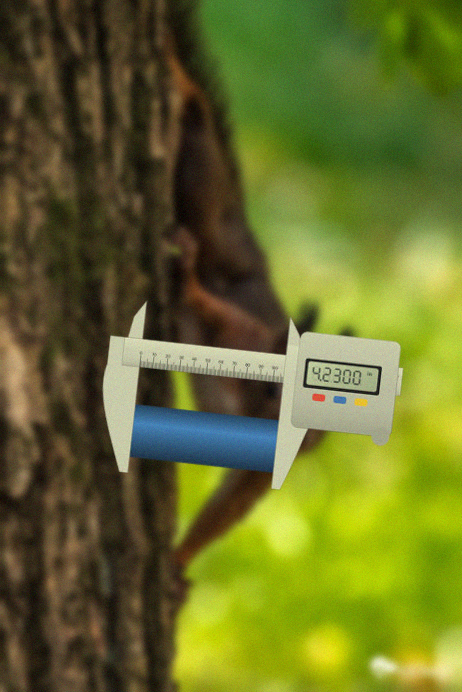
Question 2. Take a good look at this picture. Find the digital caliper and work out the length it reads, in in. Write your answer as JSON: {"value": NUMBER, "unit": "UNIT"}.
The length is {"value": 4.2300, "unit": "in"}
